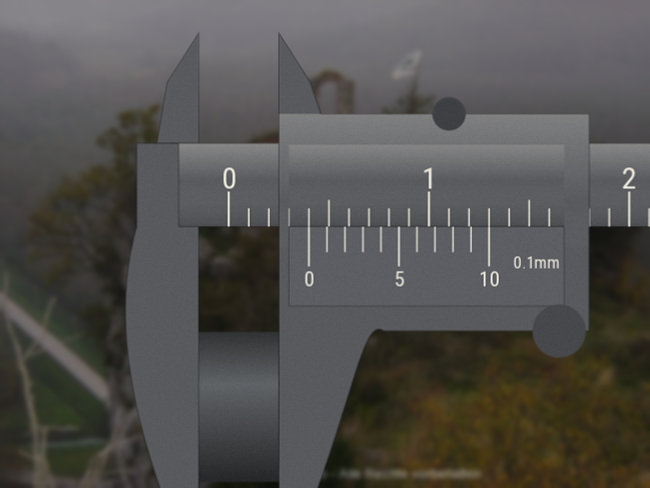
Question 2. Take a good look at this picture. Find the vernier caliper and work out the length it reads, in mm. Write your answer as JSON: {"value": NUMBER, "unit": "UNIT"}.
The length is {"value": 4.0, "unit": "mm"}
